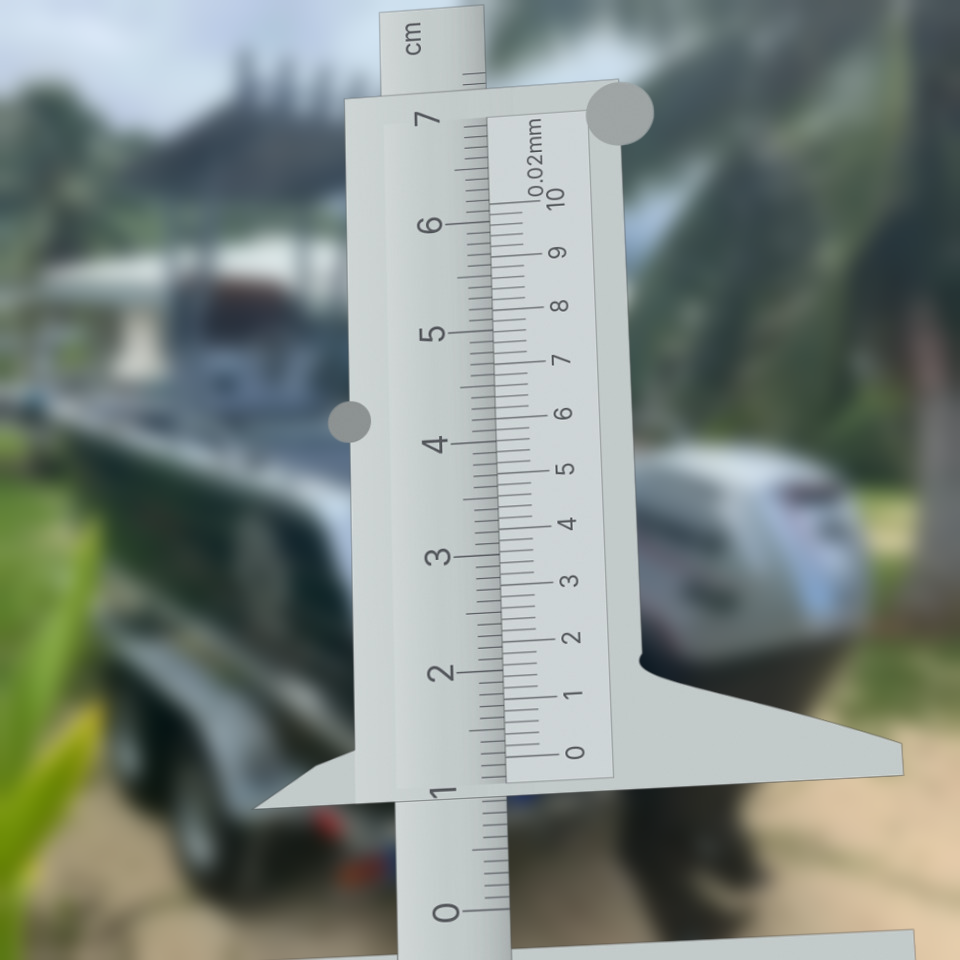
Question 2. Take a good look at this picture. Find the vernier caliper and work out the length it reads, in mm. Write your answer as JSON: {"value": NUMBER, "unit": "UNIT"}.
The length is {"value": 12.6, "unit": "mm"}
